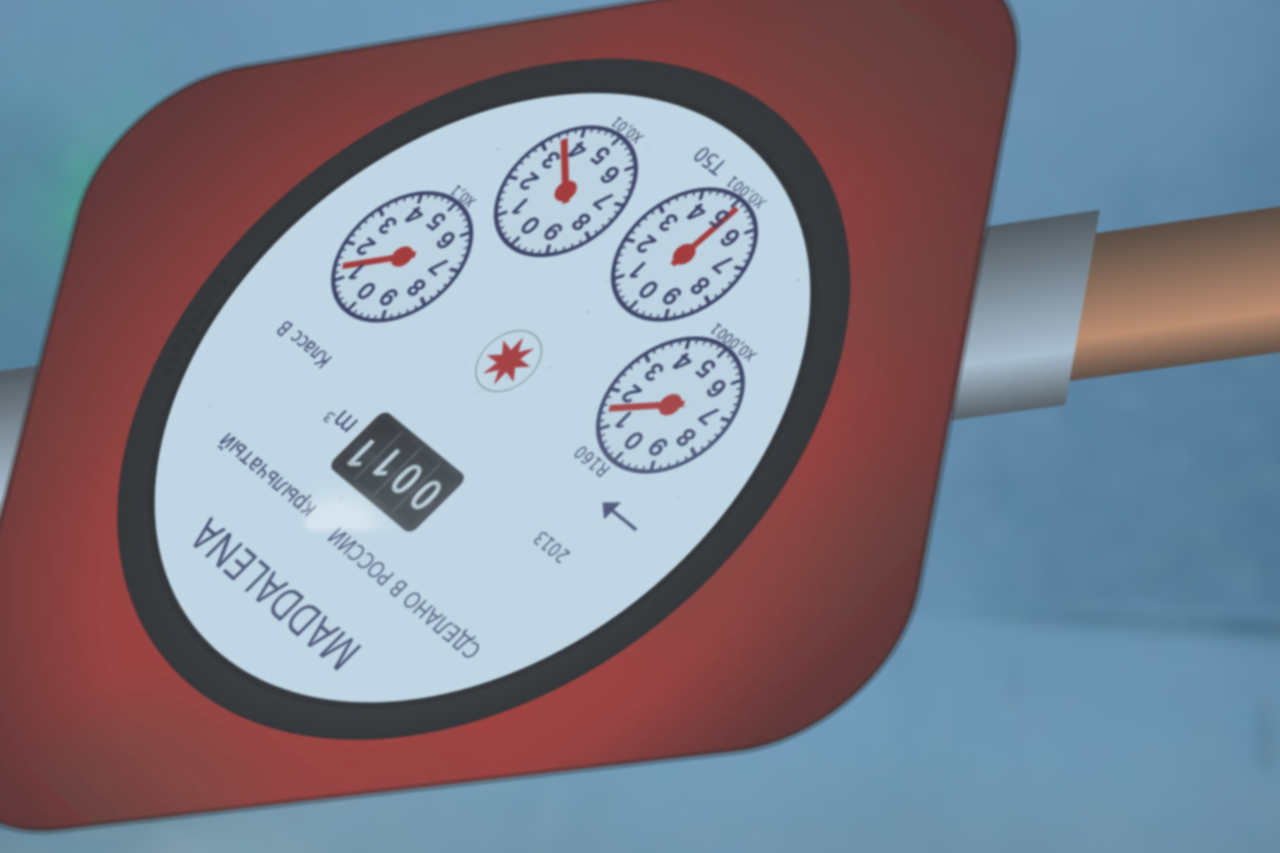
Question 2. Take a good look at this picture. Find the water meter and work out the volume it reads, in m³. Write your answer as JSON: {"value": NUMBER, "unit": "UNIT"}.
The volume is {"value": 11.1351, "unit": "m³"}
